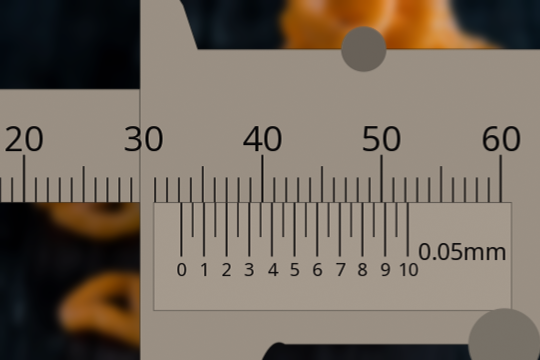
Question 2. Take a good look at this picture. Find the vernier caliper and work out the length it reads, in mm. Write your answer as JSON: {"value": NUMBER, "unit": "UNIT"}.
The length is {"value": 33.2, "unit": "mm"}
